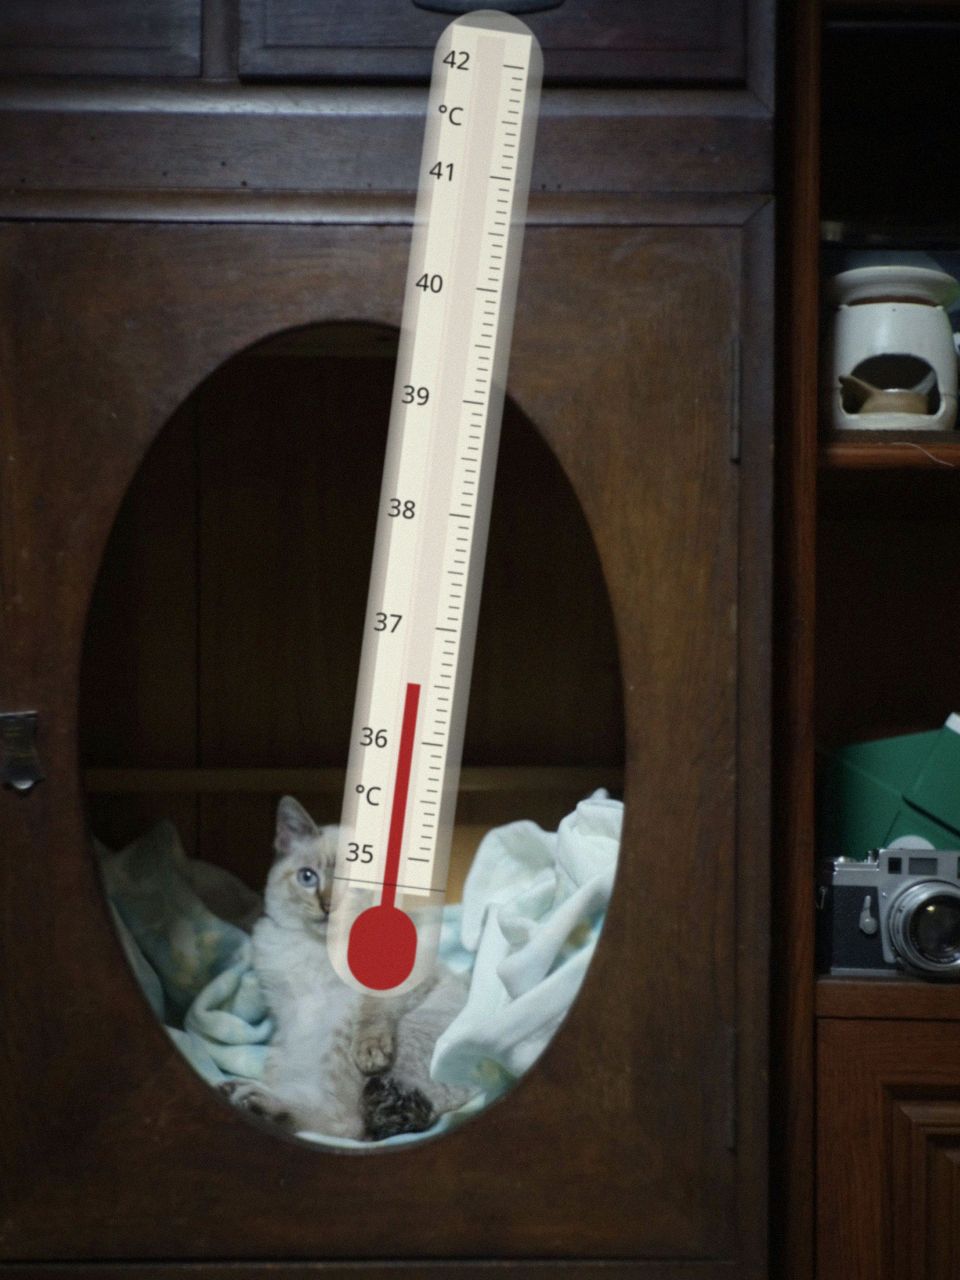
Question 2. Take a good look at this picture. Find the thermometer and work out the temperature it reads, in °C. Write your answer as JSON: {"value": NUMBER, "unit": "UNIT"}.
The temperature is {"value": 36.5, "unit": "°C"}
